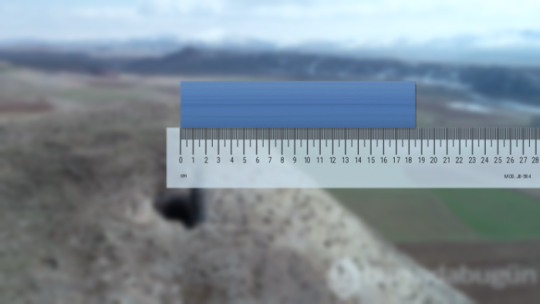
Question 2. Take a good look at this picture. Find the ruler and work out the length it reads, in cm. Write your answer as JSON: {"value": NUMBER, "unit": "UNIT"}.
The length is {"value": 18.5, "unit": "cm"}
